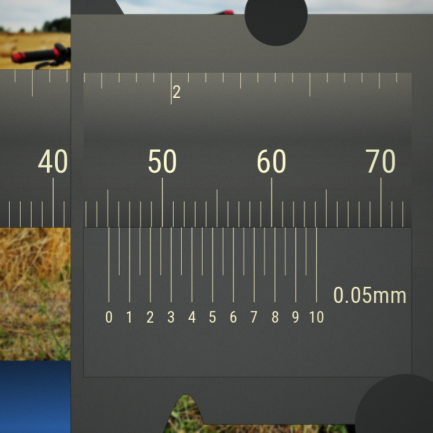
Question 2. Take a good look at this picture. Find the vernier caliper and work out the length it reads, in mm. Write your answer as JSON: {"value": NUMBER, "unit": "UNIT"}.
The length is {"value": 45.1, "unit": "mm"}
